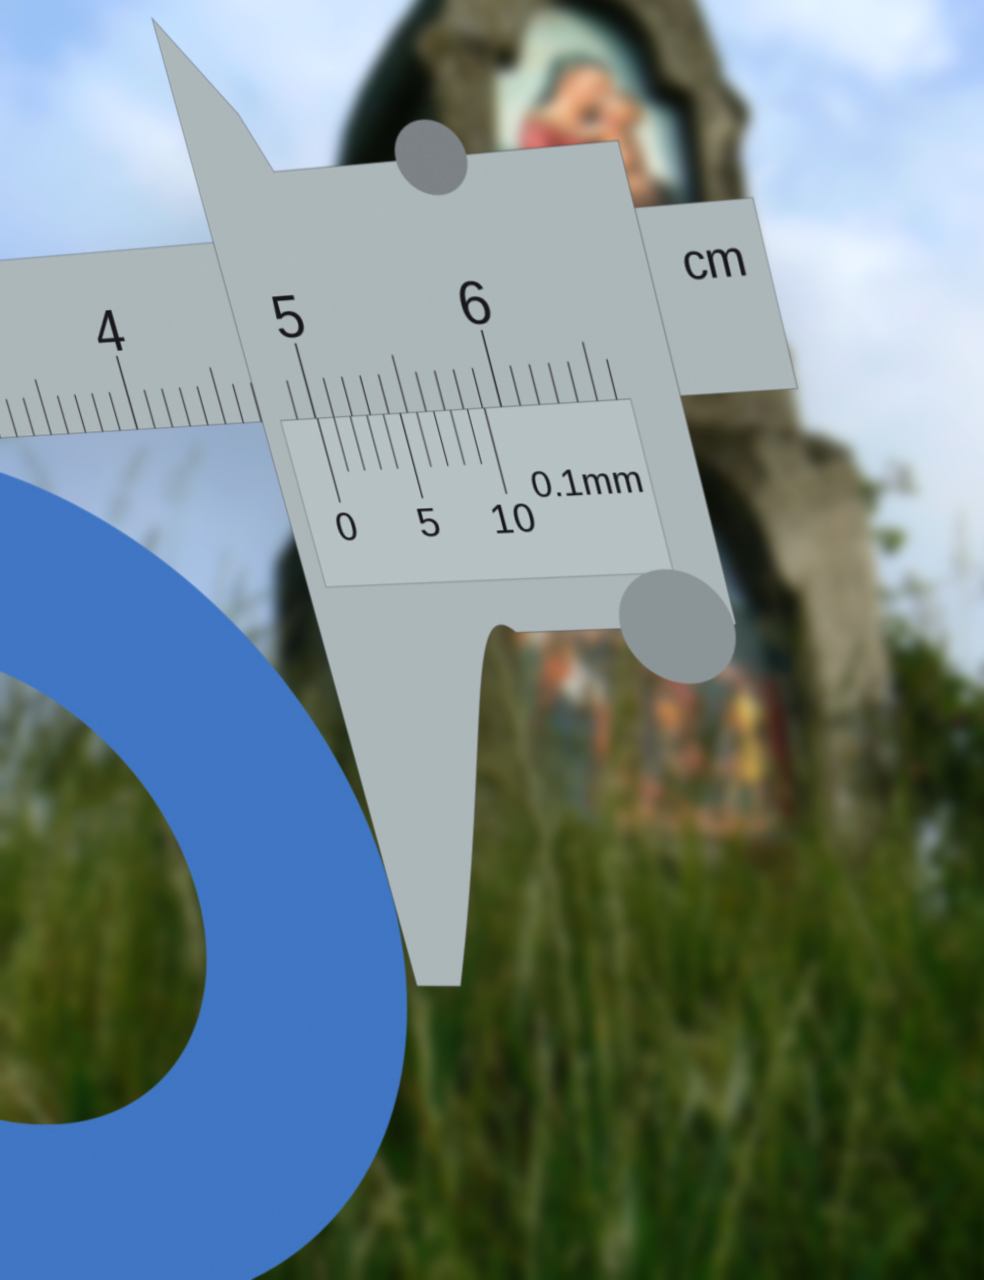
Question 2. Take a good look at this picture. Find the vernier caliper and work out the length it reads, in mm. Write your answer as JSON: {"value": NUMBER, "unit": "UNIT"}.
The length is {"value": 50.1, "unit": "mm"}
